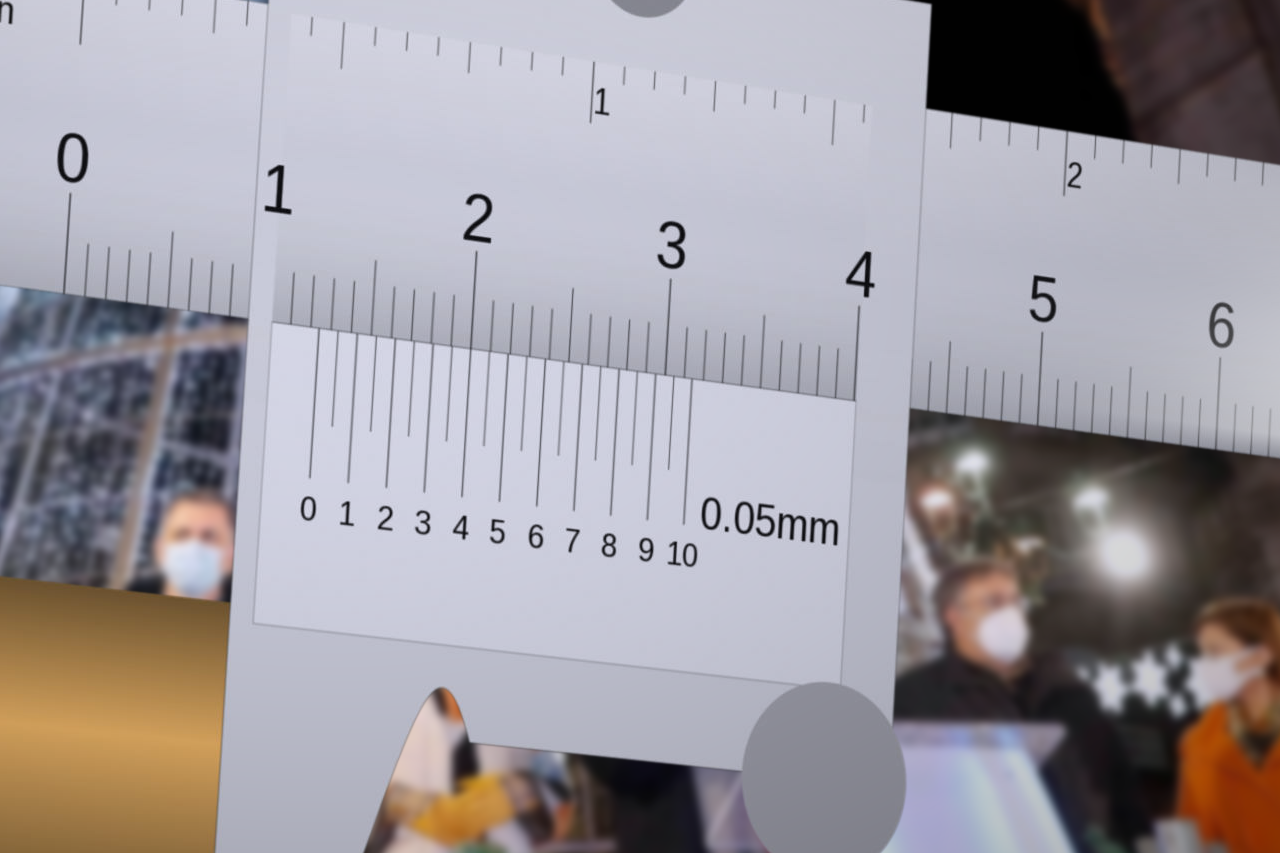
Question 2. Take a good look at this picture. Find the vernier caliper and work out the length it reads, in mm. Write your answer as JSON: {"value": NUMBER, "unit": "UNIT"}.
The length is {"value": 12.4, "unit": "mm"}
